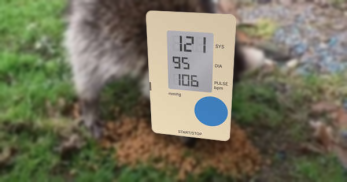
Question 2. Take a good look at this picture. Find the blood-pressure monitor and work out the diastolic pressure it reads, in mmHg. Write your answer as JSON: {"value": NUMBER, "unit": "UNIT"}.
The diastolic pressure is {"value": 95, "unit": "mmHg"}
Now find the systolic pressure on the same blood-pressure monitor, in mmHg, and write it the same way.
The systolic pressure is {"value": 121, "unit": "mmHg"}
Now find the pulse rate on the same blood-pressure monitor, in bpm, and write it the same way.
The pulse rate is {"value": 106, "unit": "bpm"}
